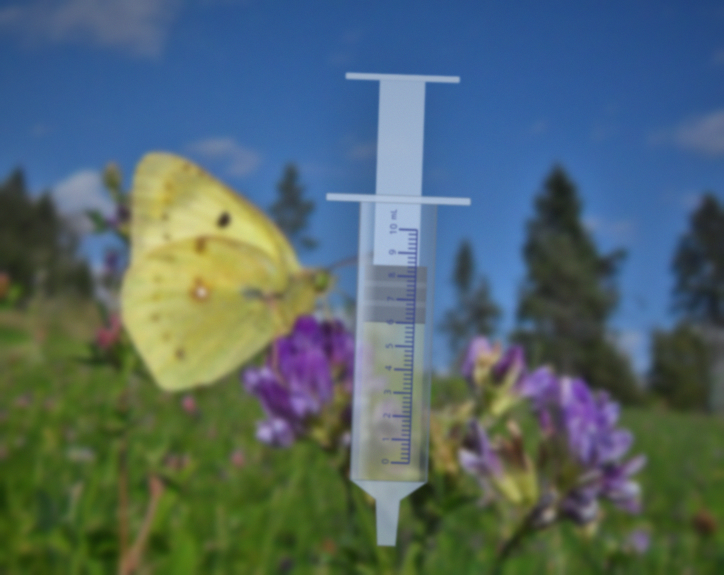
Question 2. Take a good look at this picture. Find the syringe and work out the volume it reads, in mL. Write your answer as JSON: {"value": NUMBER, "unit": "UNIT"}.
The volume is {"value": 6, "unit": "mL"}
